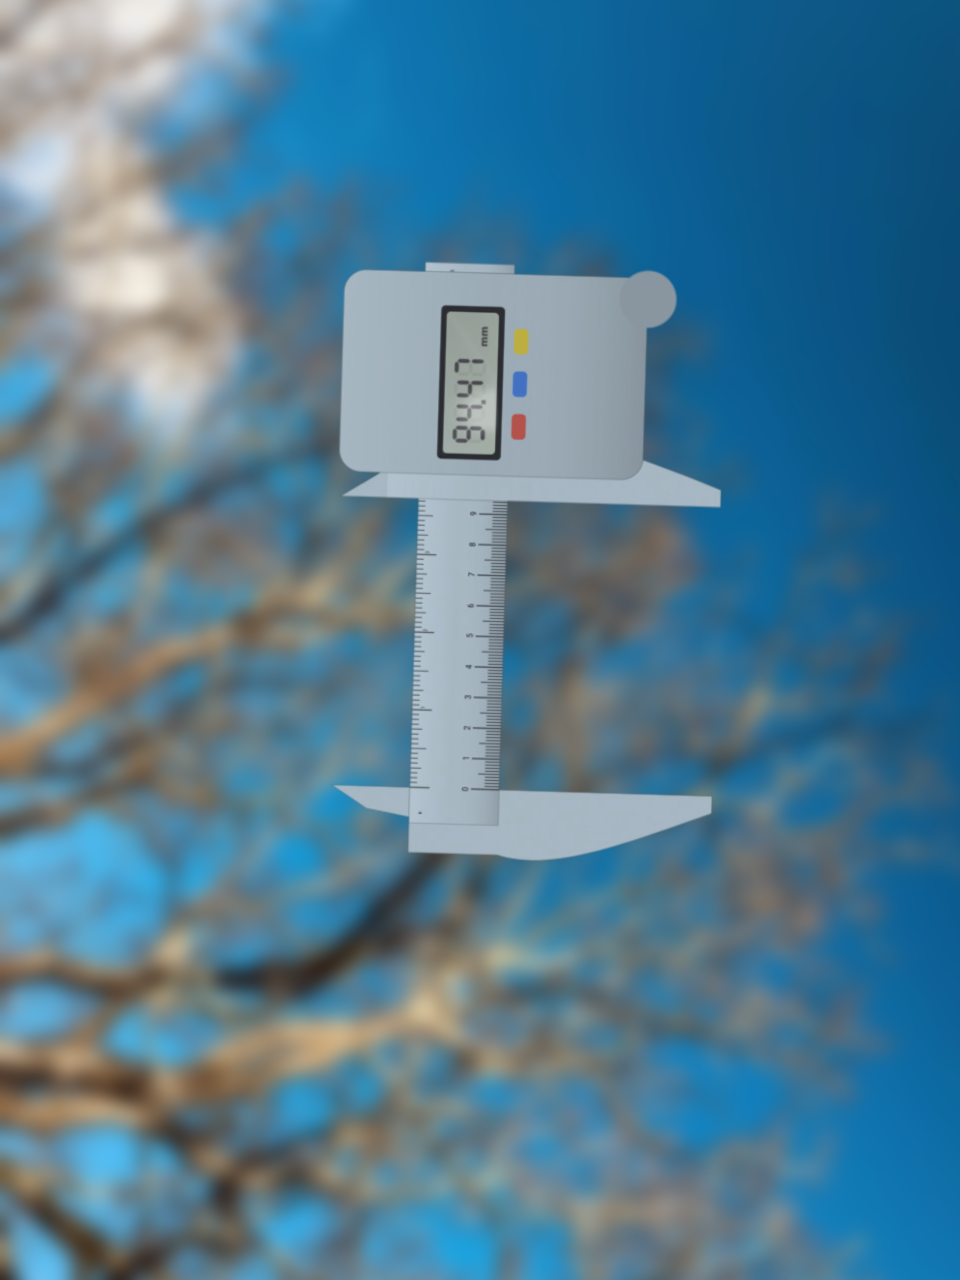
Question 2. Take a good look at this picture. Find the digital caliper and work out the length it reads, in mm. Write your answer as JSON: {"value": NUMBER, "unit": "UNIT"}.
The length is {"value": 94.47, "unit": "mm"}
